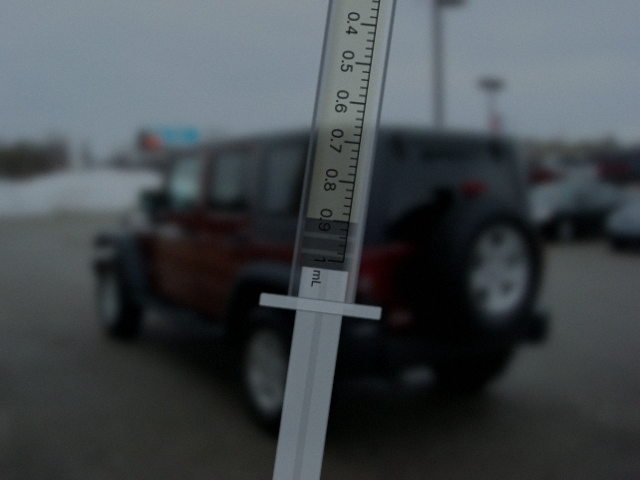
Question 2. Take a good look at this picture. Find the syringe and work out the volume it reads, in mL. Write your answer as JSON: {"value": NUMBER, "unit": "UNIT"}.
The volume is {"value": 0.9, "unit": "mL"}
